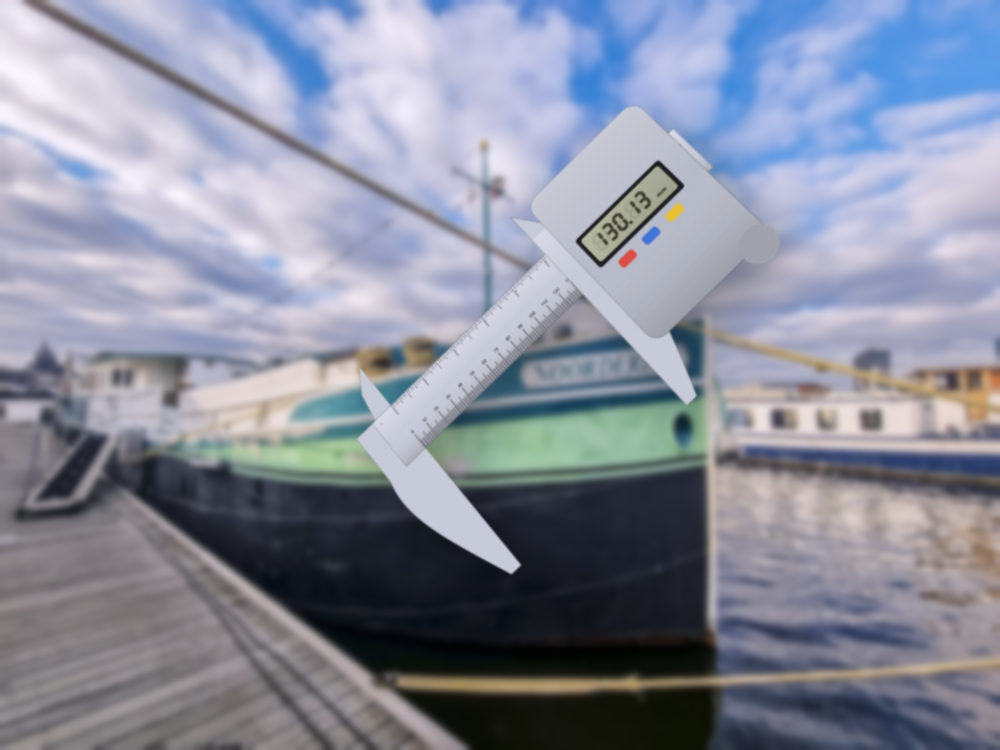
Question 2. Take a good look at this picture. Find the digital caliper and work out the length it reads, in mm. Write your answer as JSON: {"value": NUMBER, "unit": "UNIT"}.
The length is {"value": 130.13, "unit": "mm"}
